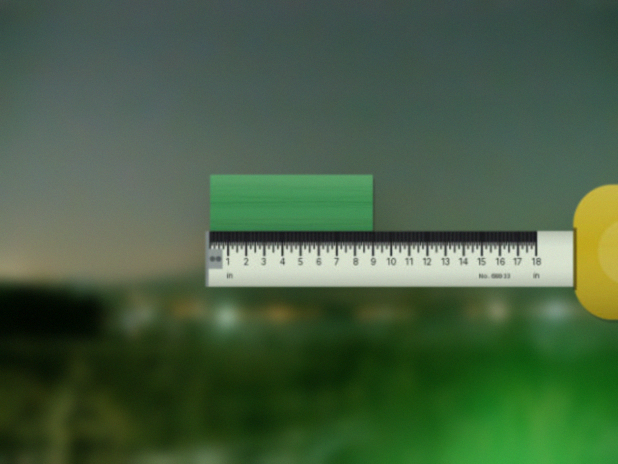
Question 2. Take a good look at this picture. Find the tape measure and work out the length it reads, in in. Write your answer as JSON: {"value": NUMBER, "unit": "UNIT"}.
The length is {"value": 9, "unit": "in"}
